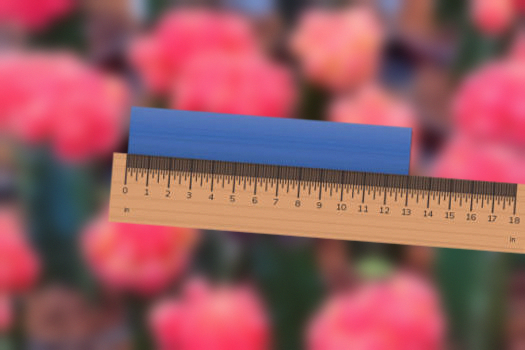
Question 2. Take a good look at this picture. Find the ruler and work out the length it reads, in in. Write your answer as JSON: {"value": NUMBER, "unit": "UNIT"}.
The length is {"value": 13, "unit": "in"}
